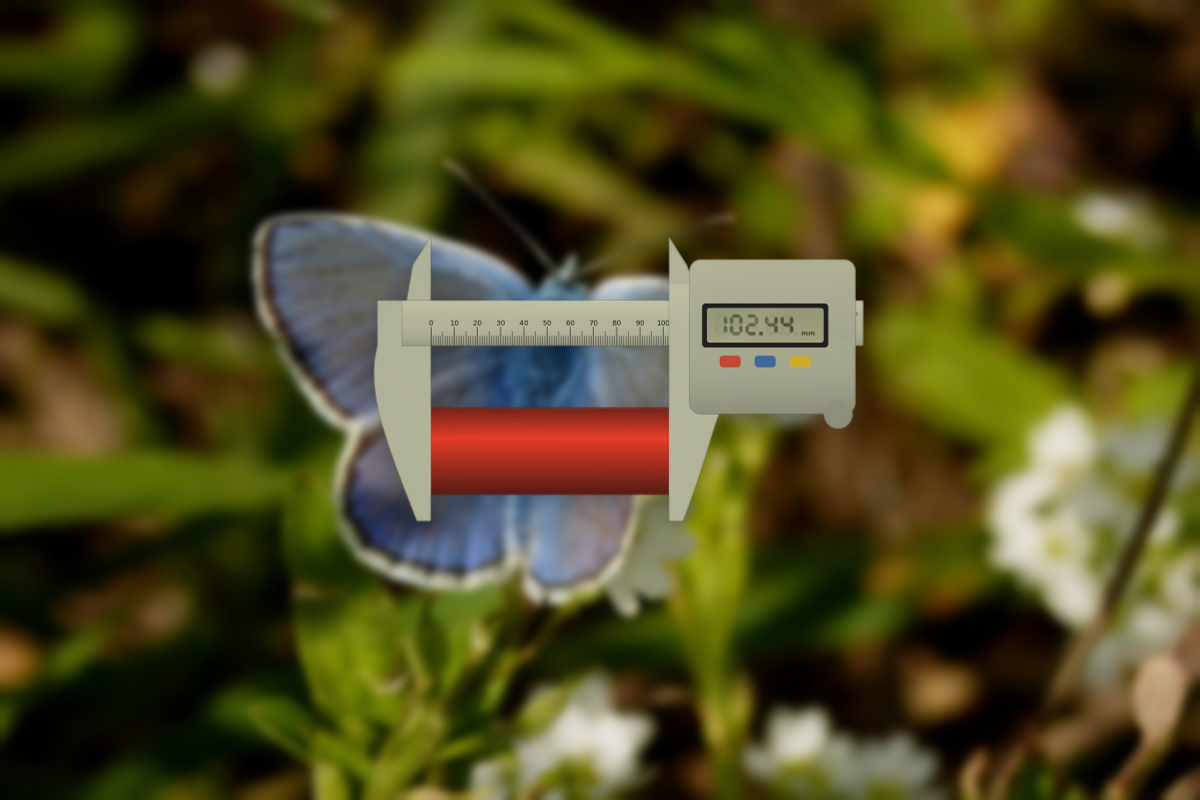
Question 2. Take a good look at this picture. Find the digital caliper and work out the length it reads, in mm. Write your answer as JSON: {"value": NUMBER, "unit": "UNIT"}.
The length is {"value": 102.44, "unit": "mm"}
